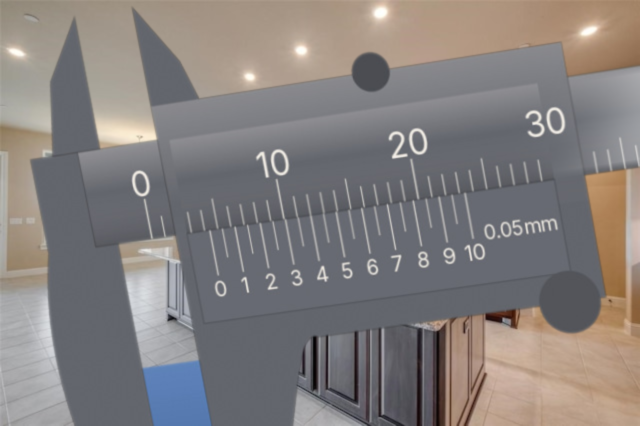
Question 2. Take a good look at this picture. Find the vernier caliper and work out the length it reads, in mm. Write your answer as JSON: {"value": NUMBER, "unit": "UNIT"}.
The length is {"value": 4.4, "unit": "mm"}
